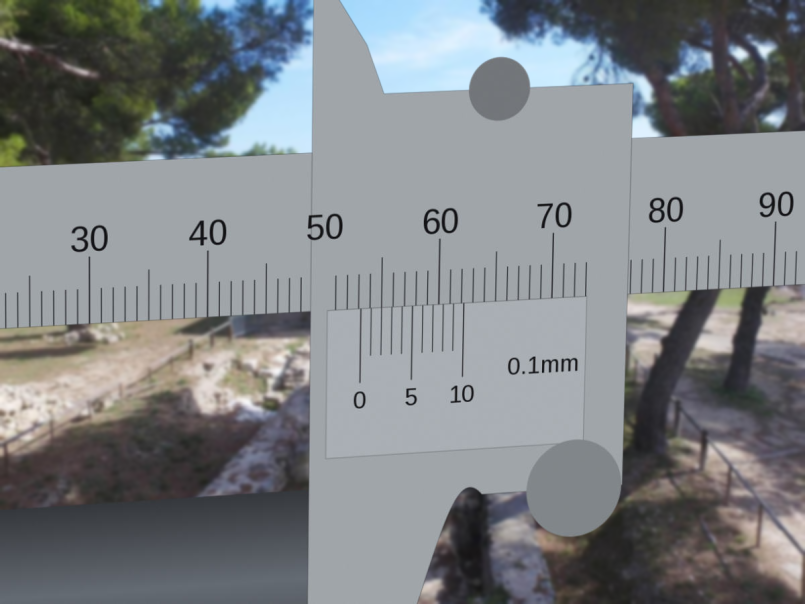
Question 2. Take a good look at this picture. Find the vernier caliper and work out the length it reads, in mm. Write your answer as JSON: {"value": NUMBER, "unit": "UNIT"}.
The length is {"value": 53.2, "unit": "mm"}
